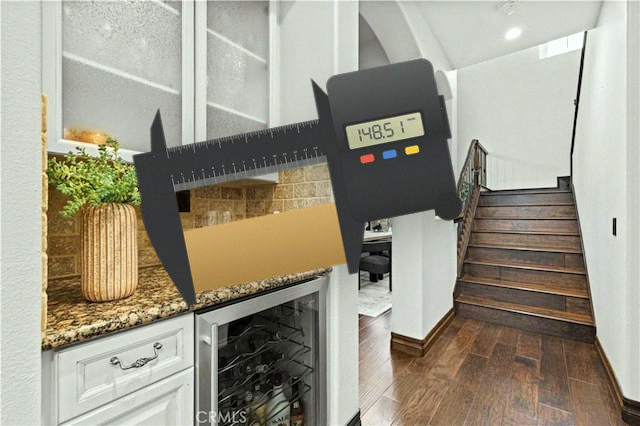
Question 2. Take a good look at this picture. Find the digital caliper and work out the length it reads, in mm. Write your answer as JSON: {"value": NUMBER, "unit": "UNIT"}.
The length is {"value": 148.51, "unit": "mm"}
